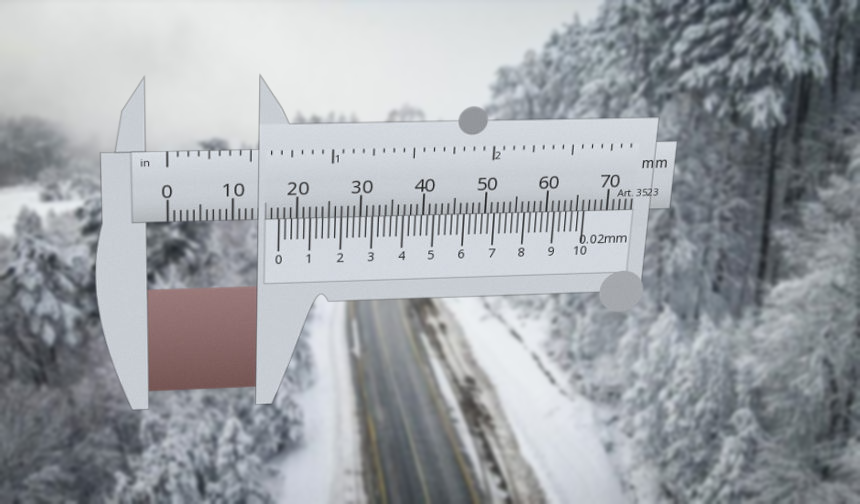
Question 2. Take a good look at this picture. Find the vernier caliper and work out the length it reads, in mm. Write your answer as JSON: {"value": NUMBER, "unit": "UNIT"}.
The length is {"value": 17.2, "unit": "mm"}
